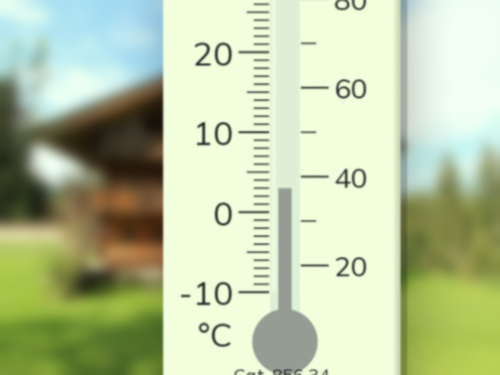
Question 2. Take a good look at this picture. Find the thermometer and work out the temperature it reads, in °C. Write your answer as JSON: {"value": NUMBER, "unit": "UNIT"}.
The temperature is {"value": 3, "unit": "°C"}
